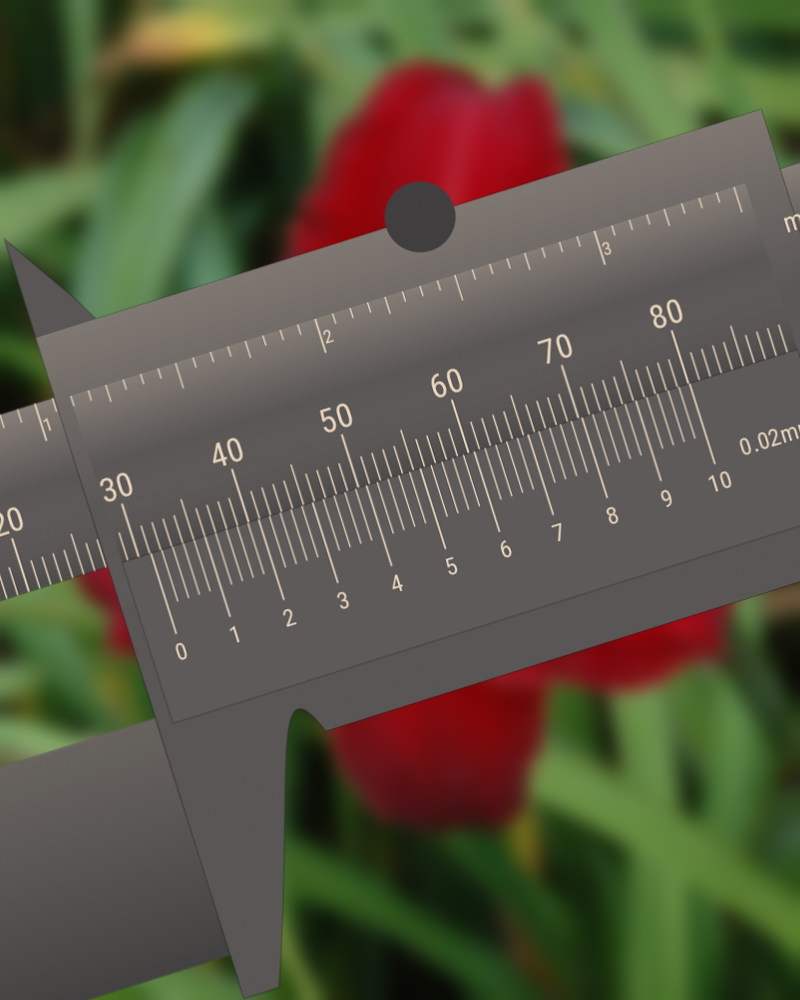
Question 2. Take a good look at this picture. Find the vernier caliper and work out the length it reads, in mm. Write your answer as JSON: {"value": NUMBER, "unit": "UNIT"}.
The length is {"value": 31.1, "unit": "mm"}
